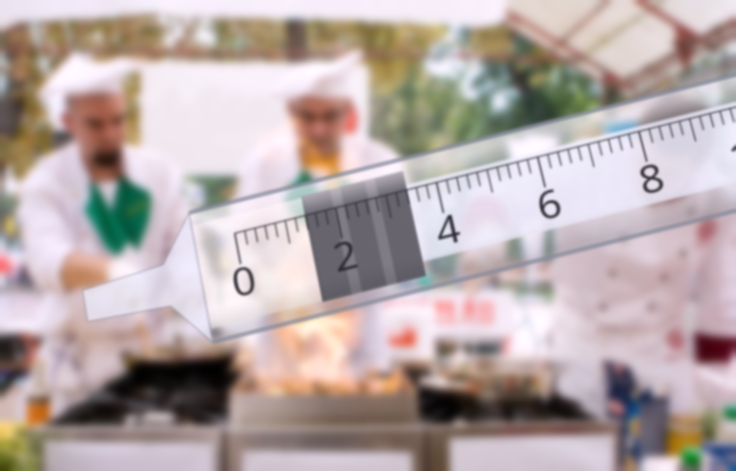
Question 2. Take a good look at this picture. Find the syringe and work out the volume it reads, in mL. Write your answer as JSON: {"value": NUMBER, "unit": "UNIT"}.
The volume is {"value": 1.4, "unit": "mL"}
